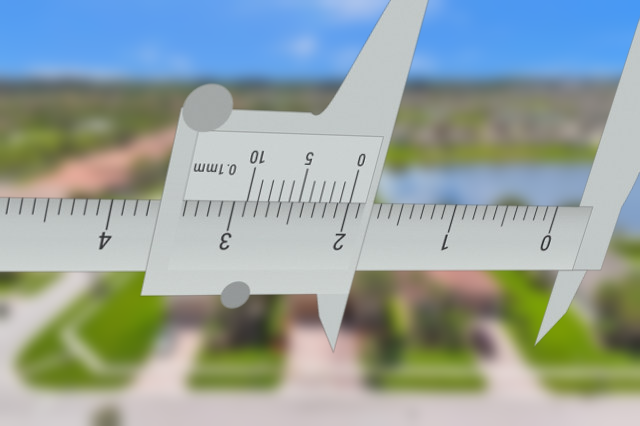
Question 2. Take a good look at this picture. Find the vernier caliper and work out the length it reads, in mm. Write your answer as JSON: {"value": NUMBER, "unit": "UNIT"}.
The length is {"value": 19.9, "unit": "mm"}
